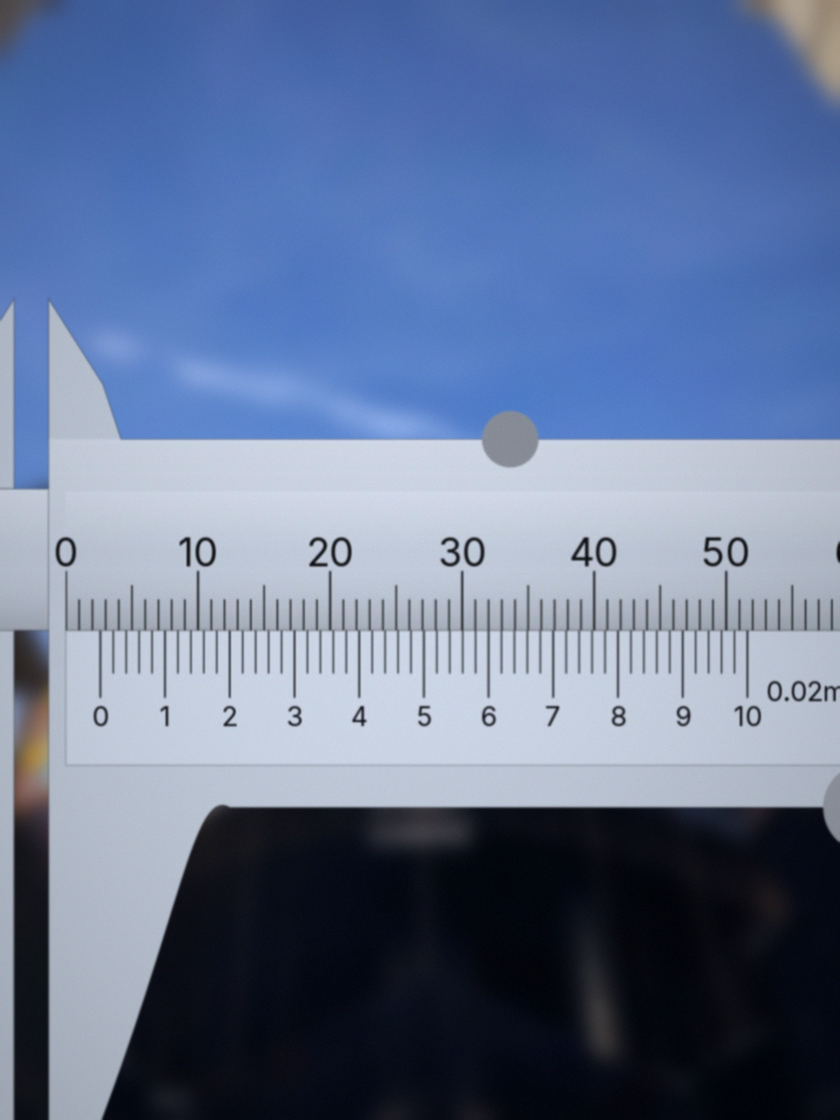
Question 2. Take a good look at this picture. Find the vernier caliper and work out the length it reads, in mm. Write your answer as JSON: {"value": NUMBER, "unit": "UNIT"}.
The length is {"value": 2.6, "unit": "mm"}
